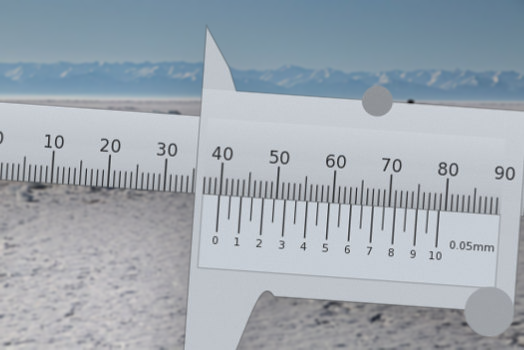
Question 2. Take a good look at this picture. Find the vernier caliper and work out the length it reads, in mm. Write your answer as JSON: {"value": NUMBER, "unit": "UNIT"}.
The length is {"value": 39.8, "unit": "mm"}
